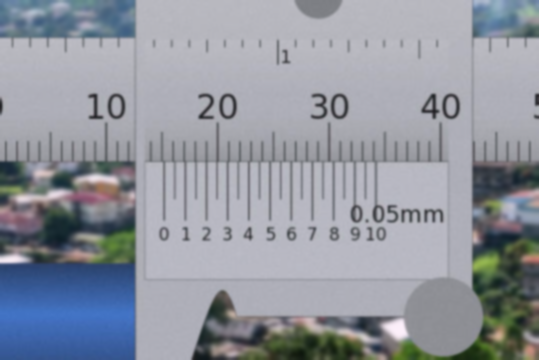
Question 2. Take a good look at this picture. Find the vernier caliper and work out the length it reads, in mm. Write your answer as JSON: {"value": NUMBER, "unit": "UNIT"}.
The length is {"value": 15.2, "unit": "mm"}
